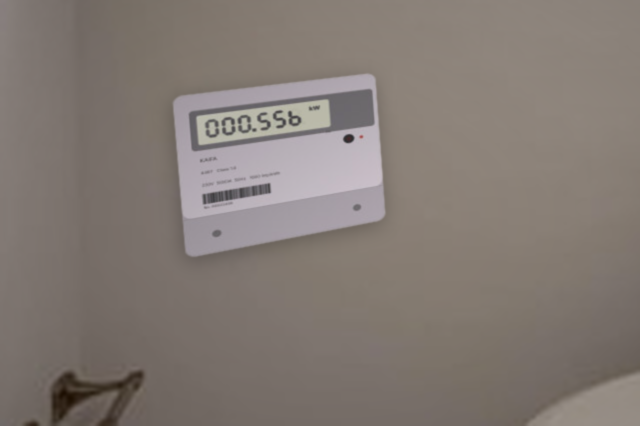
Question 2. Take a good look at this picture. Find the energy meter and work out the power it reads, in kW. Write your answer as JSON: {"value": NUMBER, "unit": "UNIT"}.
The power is {"value": 0.556, "unit": "kW"}
